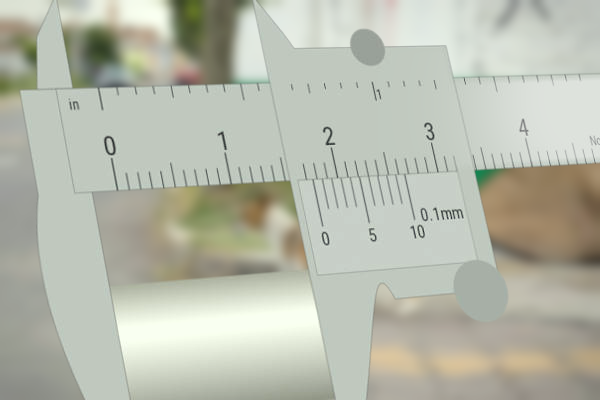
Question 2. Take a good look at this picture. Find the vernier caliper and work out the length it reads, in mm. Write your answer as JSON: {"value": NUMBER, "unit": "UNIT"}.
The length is {"value": 17.6, "unit": "mm"}
